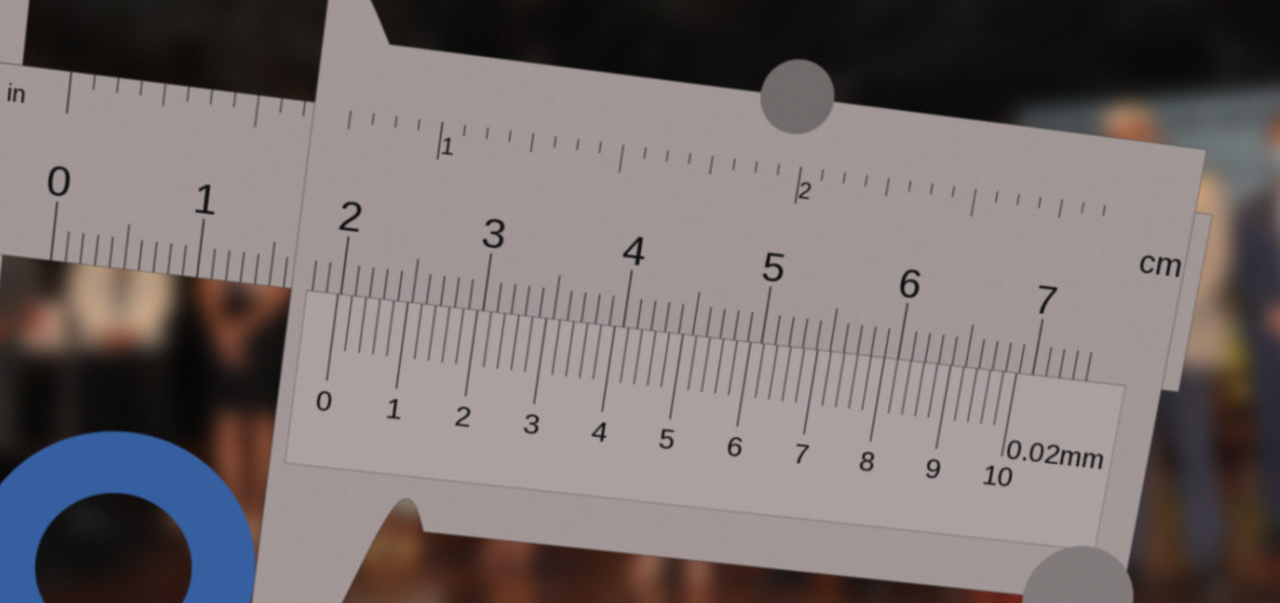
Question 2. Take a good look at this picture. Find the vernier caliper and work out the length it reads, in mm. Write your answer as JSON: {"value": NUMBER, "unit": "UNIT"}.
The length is {"value": 19.8, "unit": "mm"}
